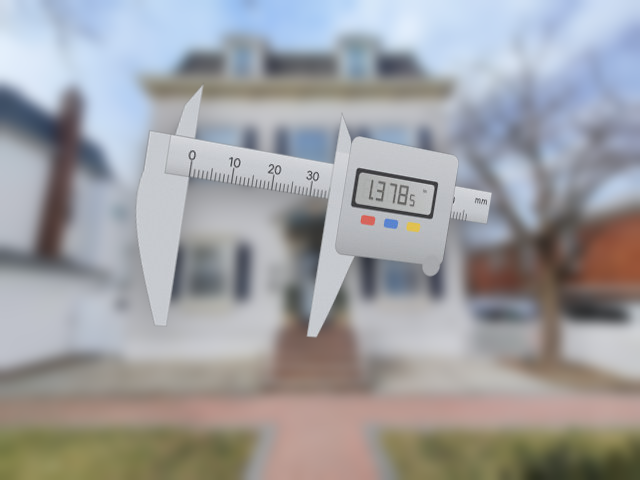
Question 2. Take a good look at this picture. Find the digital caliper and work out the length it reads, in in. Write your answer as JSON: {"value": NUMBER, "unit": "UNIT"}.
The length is {"value": 1.3785, "unit": "in"}
